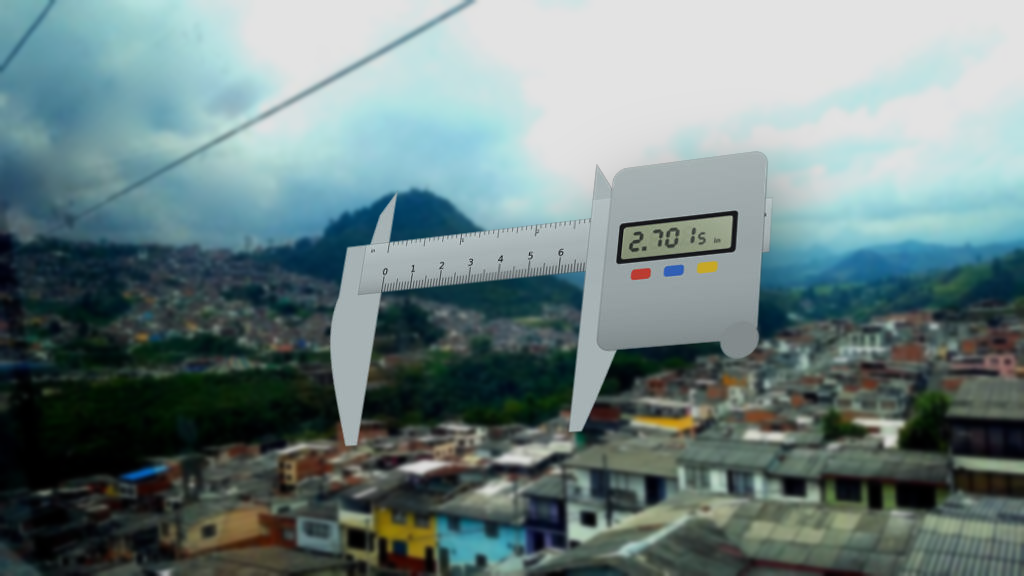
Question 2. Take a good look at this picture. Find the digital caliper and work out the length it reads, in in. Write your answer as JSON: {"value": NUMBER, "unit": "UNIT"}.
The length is {"value": 2.7015, "unit": "in"}
